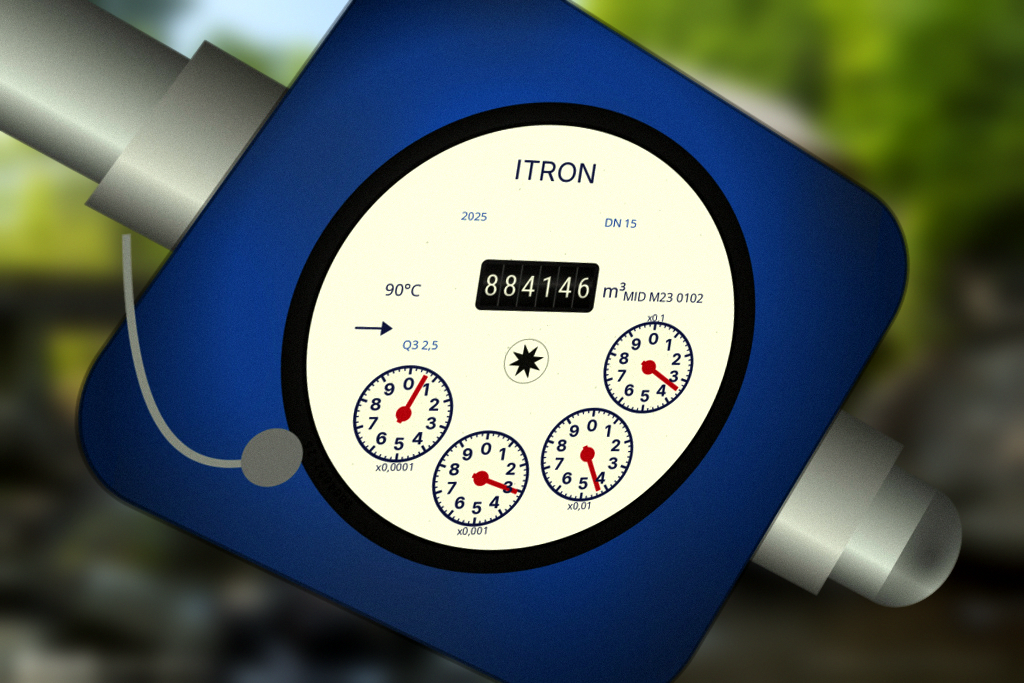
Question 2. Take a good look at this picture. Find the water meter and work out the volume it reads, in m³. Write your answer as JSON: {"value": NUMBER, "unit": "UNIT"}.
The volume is {"value": 884146.3430, "unit": "m³"}
